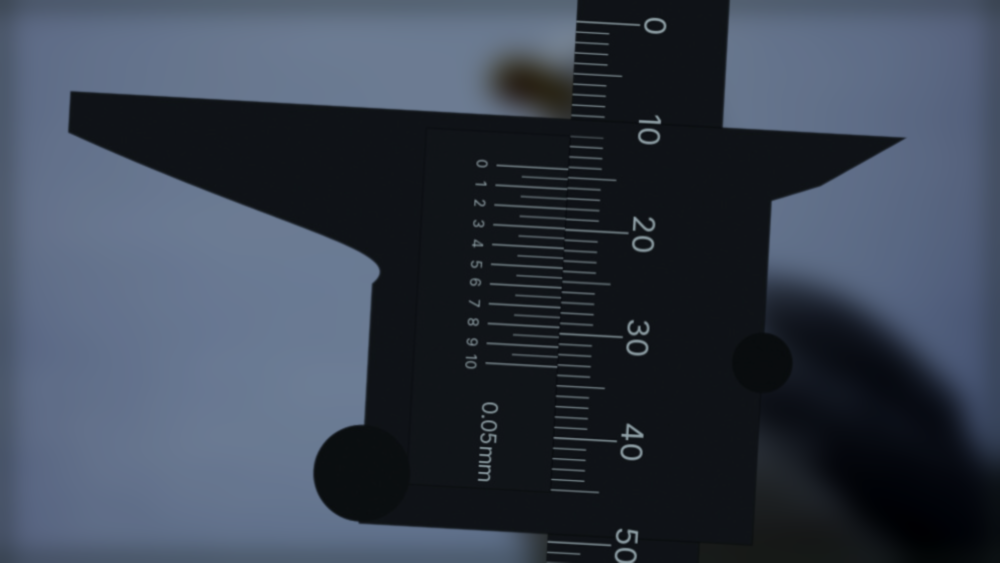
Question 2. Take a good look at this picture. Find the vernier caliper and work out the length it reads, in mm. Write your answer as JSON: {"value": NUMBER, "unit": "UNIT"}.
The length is {"value": 14.2, "unit": "mm"}
